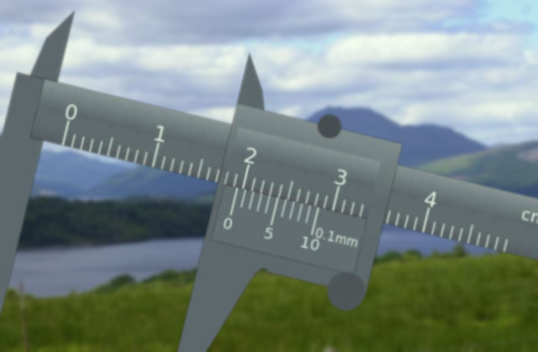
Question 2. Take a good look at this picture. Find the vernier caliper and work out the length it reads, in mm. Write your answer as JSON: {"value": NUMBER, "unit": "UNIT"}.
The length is {"value": 19.4, "unit": "mm"}
